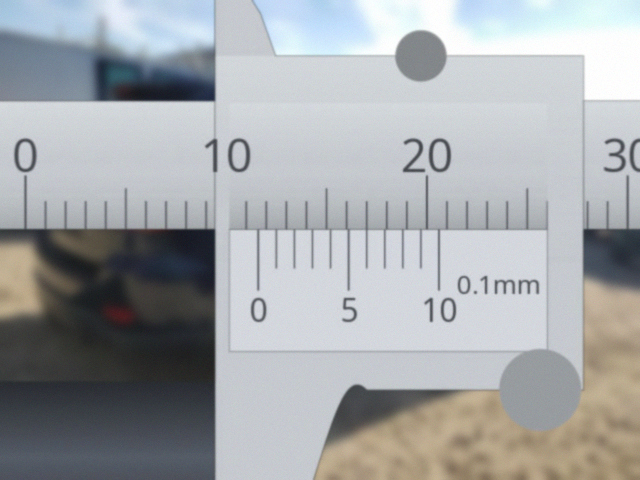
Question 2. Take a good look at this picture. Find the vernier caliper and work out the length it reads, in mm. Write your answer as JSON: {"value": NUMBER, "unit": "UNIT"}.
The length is {"value": 11.6, "unit": "mm"}
